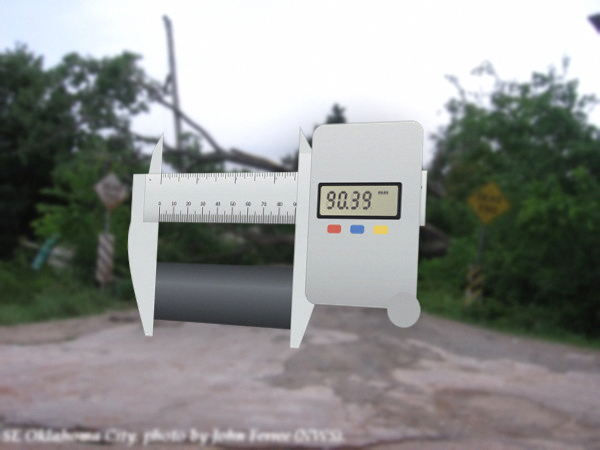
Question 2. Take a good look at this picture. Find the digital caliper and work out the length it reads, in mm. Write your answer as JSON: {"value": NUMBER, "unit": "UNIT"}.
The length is {"value": 90.39, "unit": "mm"}
